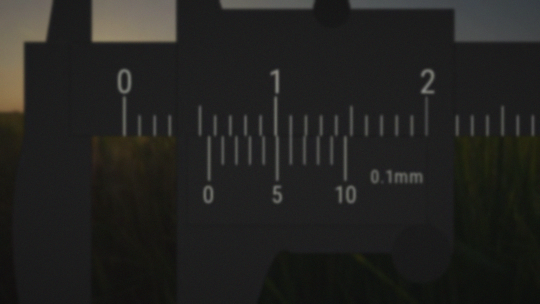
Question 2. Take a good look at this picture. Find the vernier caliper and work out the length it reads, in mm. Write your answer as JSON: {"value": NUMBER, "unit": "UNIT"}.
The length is {"value": 5.6, "unit": "mm"}
